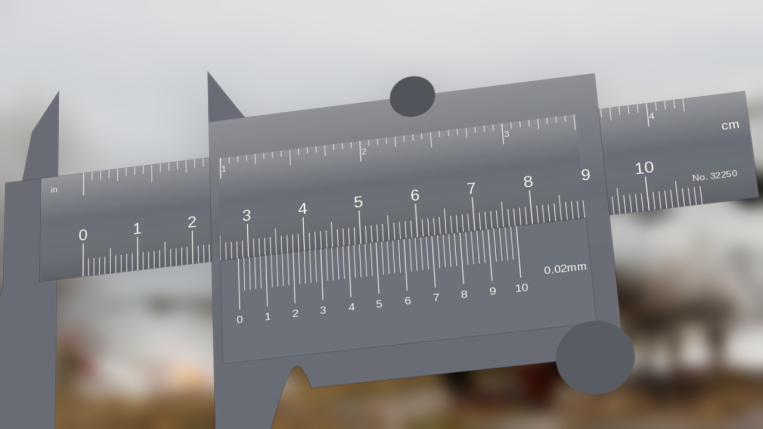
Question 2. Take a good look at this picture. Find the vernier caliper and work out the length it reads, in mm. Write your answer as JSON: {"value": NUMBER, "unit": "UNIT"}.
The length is {"value": 28.2, "unit": "mm"}
